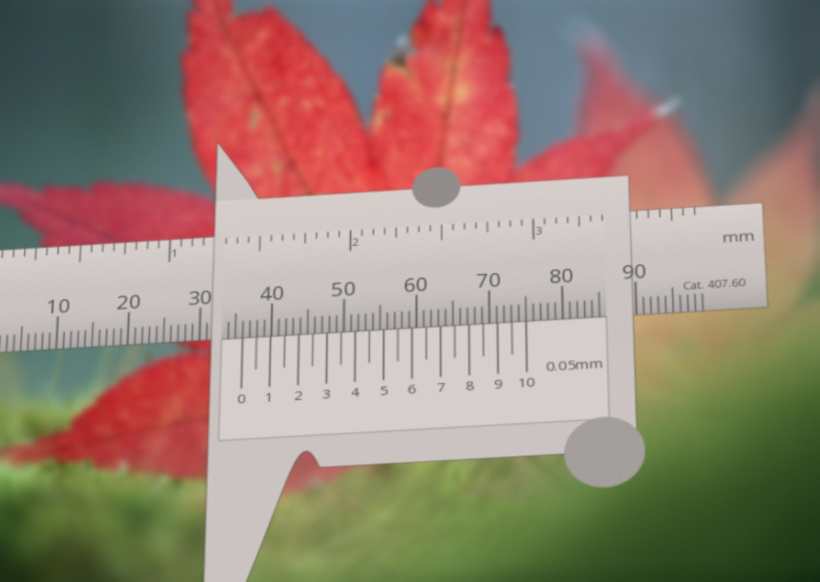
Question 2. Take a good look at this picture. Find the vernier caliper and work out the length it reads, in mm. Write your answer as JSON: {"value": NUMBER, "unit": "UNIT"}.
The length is {"value": 36.0, "unit": "mm"}
